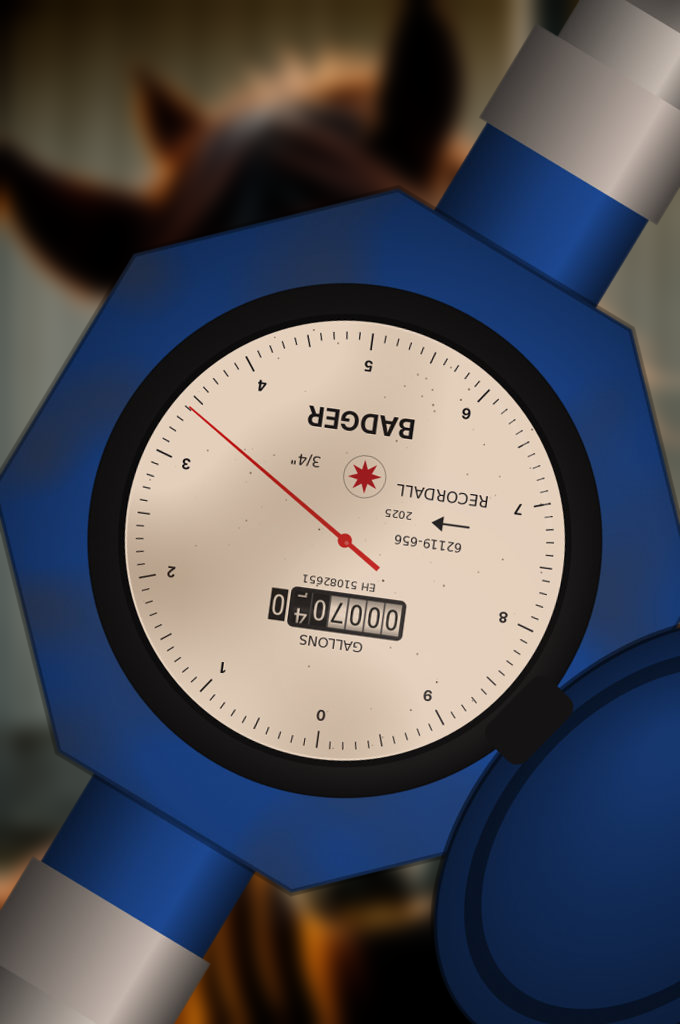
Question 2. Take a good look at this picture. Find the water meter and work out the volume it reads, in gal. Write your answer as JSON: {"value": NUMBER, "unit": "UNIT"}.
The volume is {"value": 7043.4, "unit": "gal"}
